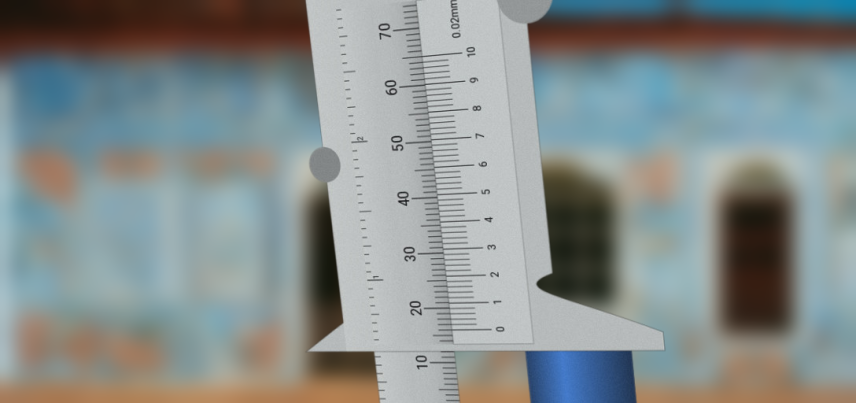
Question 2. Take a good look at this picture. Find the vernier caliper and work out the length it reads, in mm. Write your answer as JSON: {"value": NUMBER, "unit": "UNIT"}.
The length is {"value": 16.0, "unit": "mm"}
